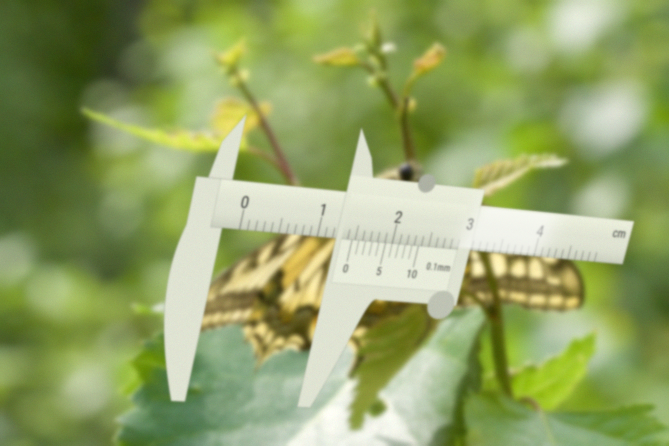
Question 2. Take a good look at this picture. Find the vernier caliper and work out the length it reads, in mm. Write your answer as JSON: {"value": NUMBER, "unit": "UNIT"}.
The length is {"value": 14.6, "unit": "mm"}
